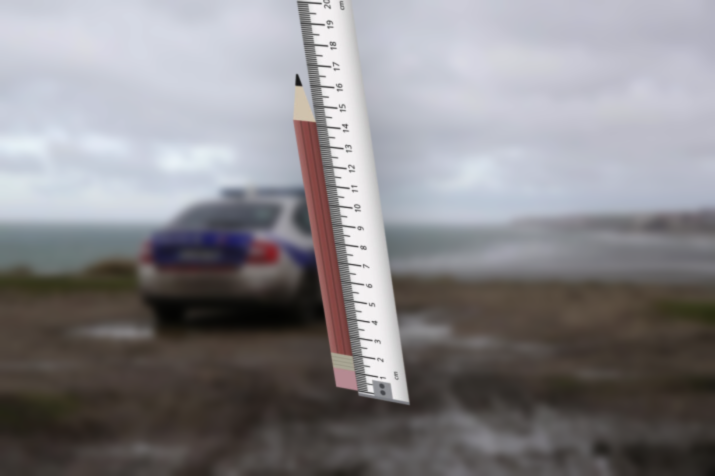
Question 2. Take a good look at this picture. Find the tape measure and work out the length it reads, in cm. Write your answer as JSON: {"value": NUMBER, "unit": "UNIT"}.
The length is {"value": 16.5, "unit": "cm"}
